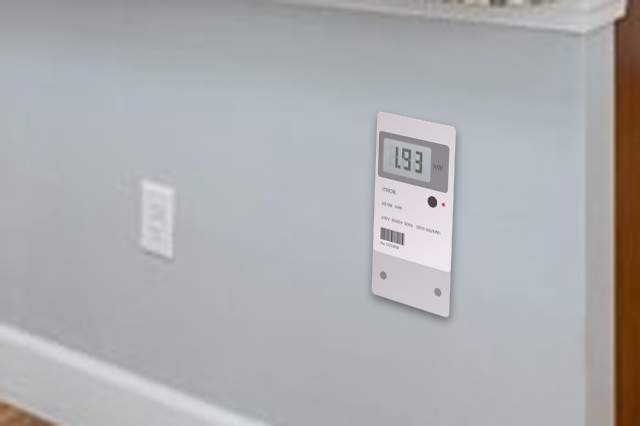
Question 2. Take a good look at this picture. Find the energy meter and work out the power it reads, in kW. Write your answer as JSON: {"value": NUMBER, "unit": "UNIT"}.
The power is {"value": 1.93, "unit": "kW"}
